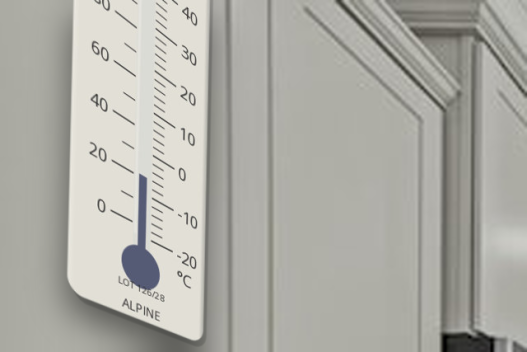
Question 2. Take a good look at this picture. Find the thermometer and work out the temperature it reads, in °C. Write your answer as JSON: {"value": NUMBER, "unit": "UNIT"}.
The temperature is {"value": -6, "unit": "°C"}
